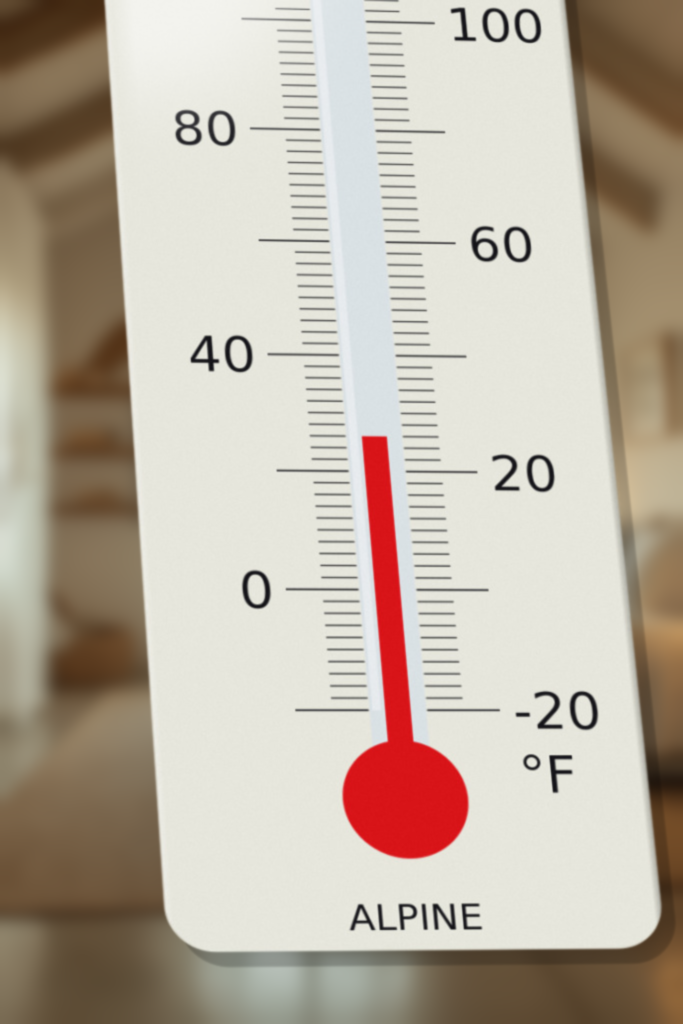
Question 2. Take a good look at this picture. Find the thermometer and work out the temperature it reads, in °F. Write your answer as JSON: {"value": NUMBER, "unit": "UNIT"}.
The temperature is {"value": 26, "unit": "°F"}
